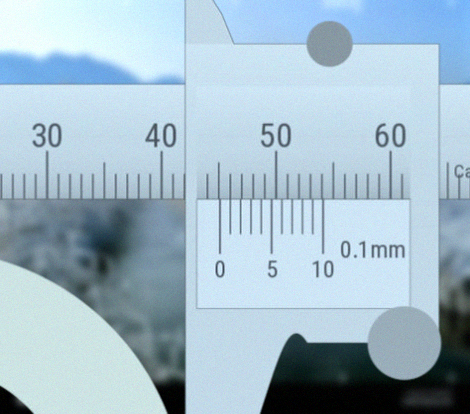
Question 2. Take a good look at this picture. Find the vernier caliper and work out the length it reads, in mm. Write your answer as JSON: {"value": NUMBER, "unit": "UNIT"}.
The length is {"value": 45.1, "unit": "mm"}
